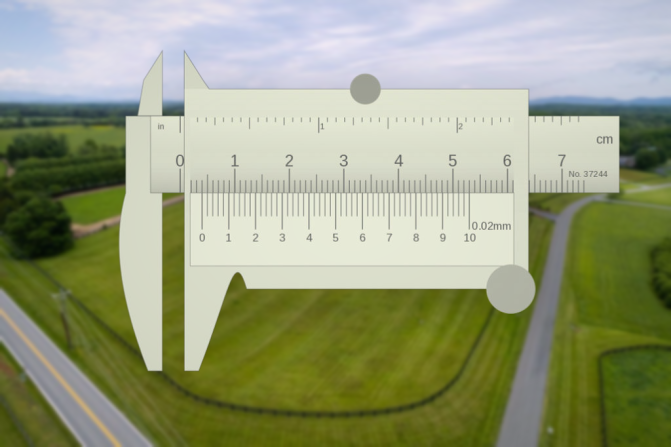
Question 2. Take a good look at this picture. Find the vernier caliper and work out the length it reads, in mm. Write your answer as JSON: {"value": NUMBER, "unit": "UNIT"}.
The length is {"value": 4.0, "unit": "mm"}
